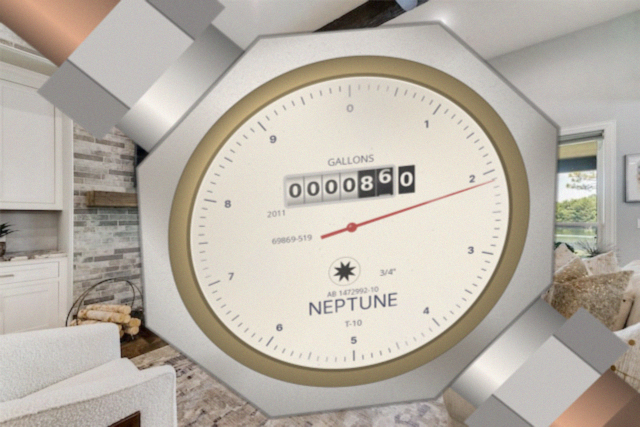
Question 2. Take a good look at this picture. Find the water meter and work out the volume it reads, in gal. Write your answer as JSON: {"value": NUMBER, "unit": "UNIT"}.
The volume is {"value": 862.1, "unit": "gal"}
